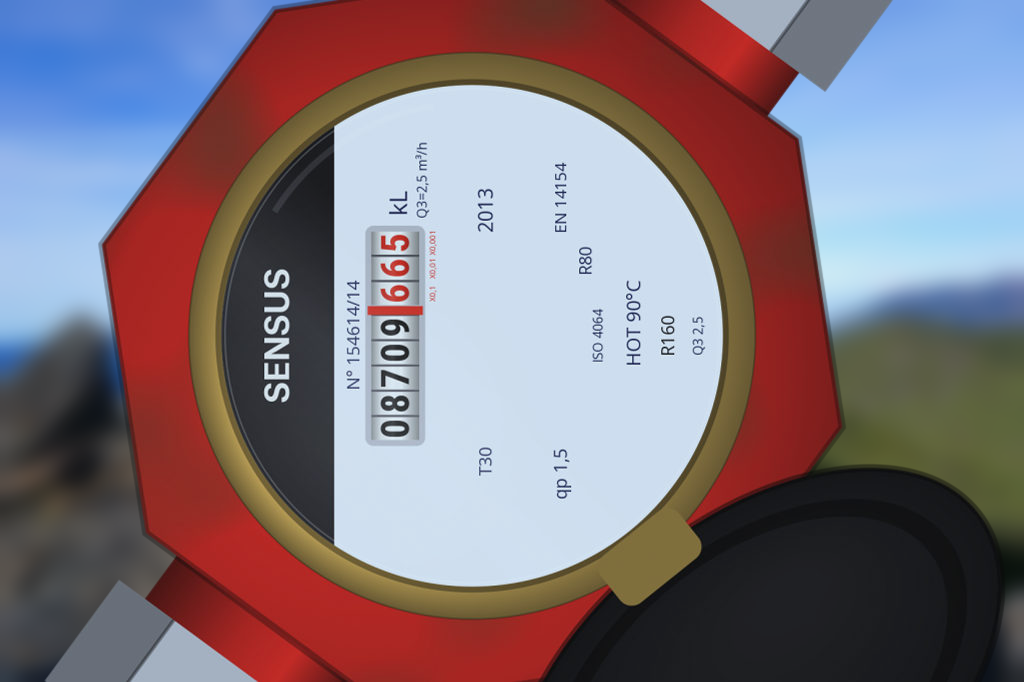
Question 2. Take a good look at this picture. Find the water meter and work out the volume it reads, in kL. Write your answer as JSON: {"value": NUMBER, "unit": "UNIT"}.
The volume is {"value": 8709.665, "unit": "kL"}
